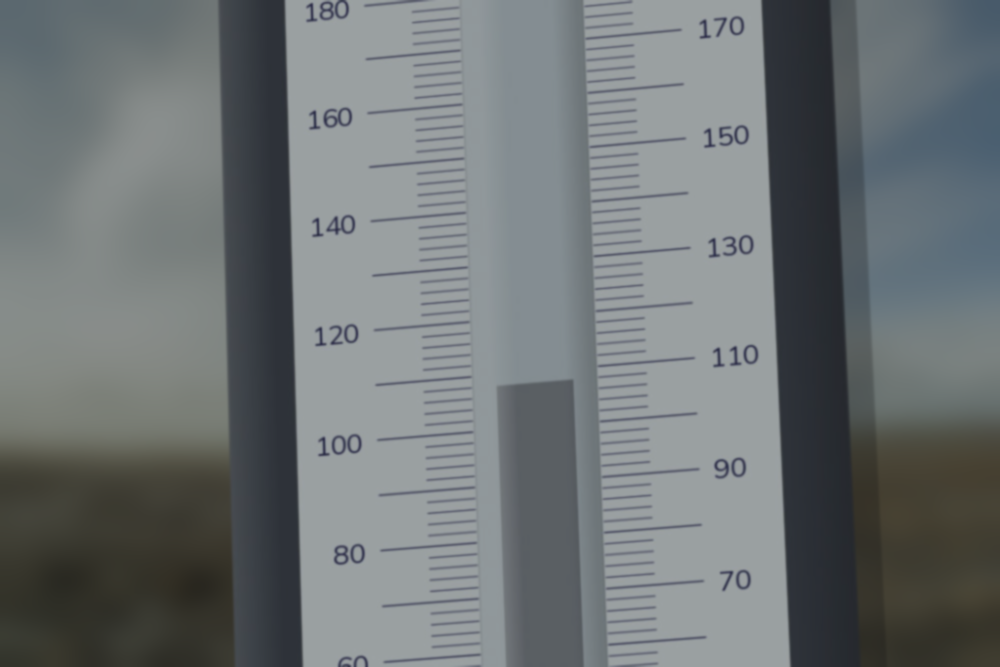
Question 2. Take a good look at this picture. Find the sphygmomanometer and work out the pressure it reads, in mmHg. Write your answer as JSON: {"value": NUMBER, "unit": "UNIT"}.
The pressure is {"value": 108, "unit": "mmHg"}
